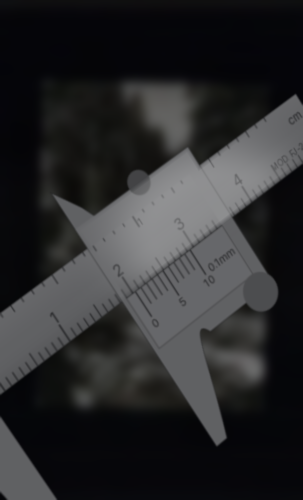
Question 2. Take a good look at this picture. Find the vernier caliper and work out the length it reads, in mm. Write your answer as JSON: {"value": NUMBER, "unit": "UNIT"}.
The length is {"value": 20.4, "unit": "mm"}
